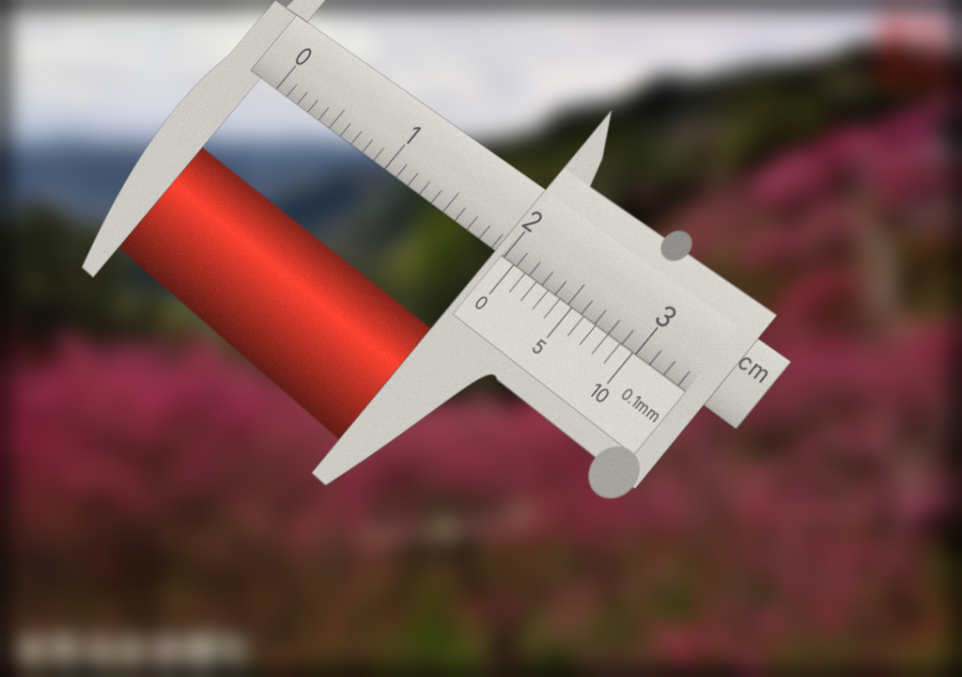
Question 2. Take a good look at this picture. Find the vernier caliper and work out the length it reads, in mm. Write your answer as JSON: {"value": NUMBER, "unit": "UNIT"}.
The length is {"value": 20.8, "unit": "mm"}
